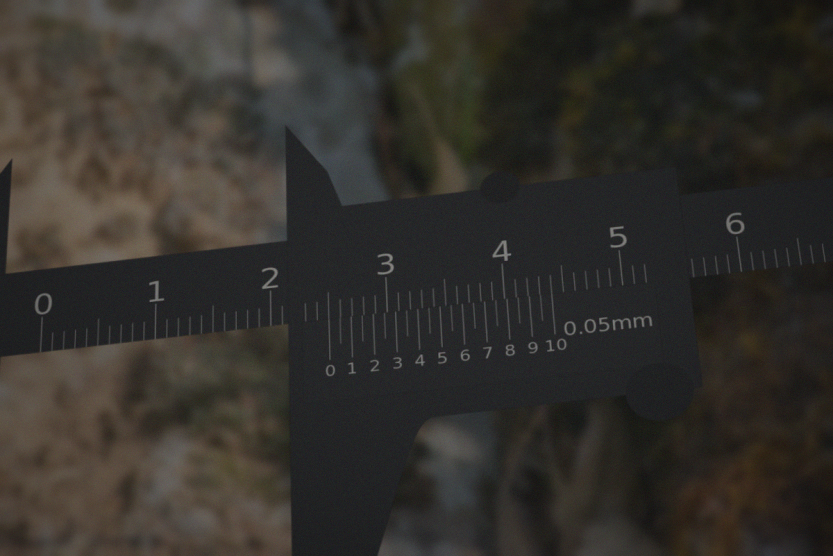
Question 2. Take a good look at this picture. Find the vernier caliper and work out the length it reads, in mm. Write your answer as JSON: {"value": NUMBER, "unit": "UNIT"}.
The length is {"value": 25.0, "unit": "mm"}
